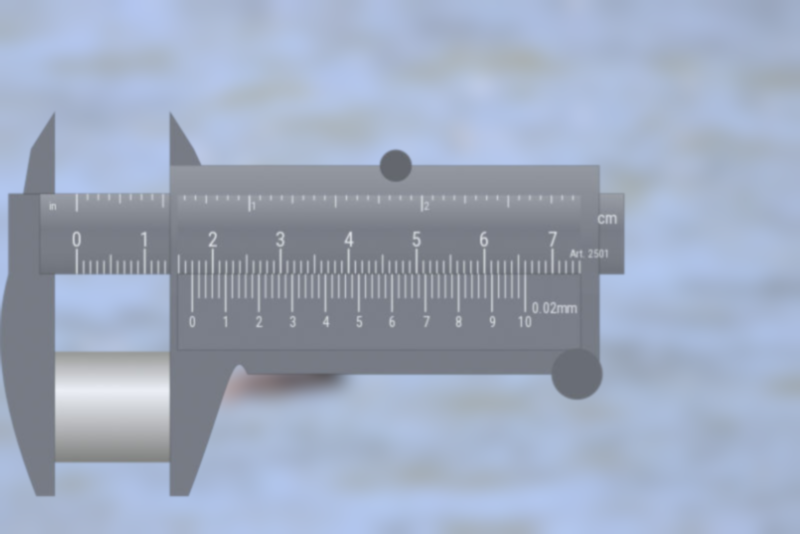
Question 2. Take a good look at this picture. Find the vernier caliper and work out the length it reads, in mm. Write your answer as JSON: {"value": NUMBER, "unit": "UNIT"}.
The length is {"value": 17.0, "unit": "mm"}
